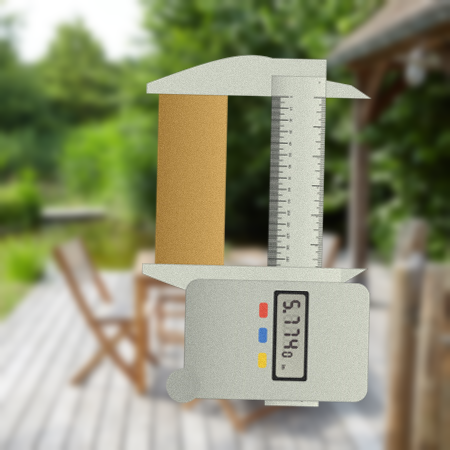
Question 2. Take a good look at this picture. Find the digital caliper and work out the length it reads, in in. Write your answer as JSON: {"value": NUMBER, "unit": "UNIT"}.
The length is {"value": 5.7740, "unit": "in"}
